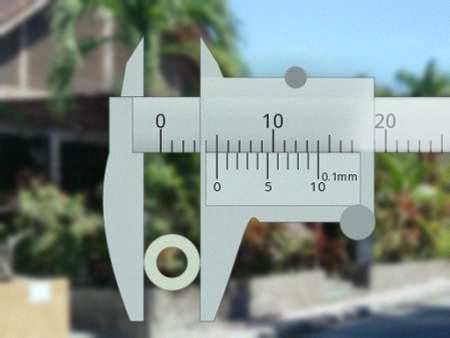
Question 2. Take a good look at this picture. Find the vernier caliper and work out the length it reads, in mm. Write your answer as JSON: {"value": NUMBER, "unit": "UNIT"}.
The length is {"value": 5.0, "unit": "mm"}
